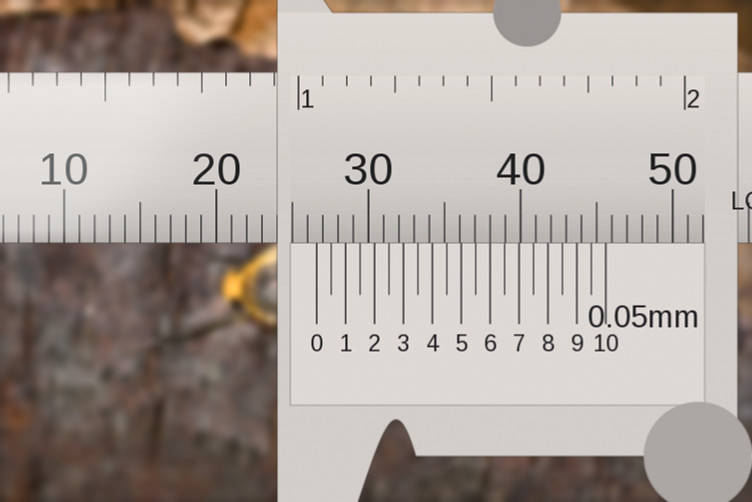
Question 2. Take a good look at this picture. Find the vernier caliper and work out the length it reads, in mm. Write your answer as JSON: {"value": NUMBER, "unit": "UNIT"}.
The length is {"value": 26.6, "unit": "mm"}
